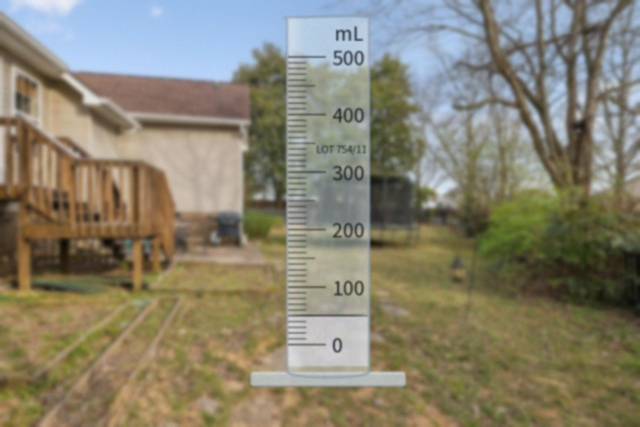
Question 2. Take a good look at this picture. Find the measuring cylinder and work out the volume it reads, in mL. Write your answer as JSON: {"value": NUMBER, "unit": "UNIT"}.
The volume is {"value": 50, "unit": "mL"}
